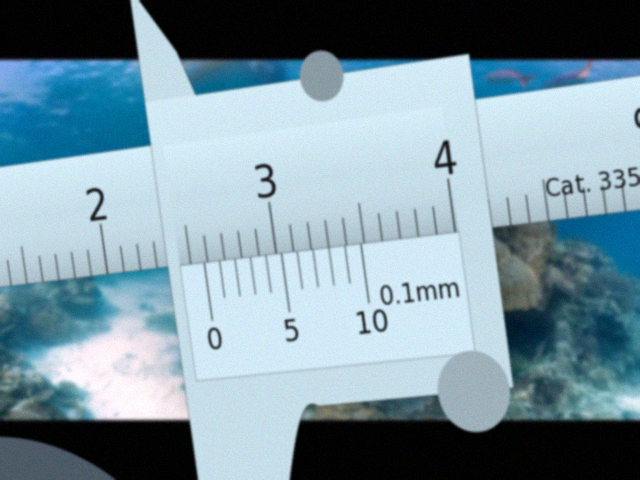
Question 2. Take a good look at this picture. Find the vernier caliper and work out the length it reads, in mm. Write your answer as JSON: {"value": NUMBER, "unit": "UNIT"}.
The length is {"value": 25.8, "unit": "mm"}
